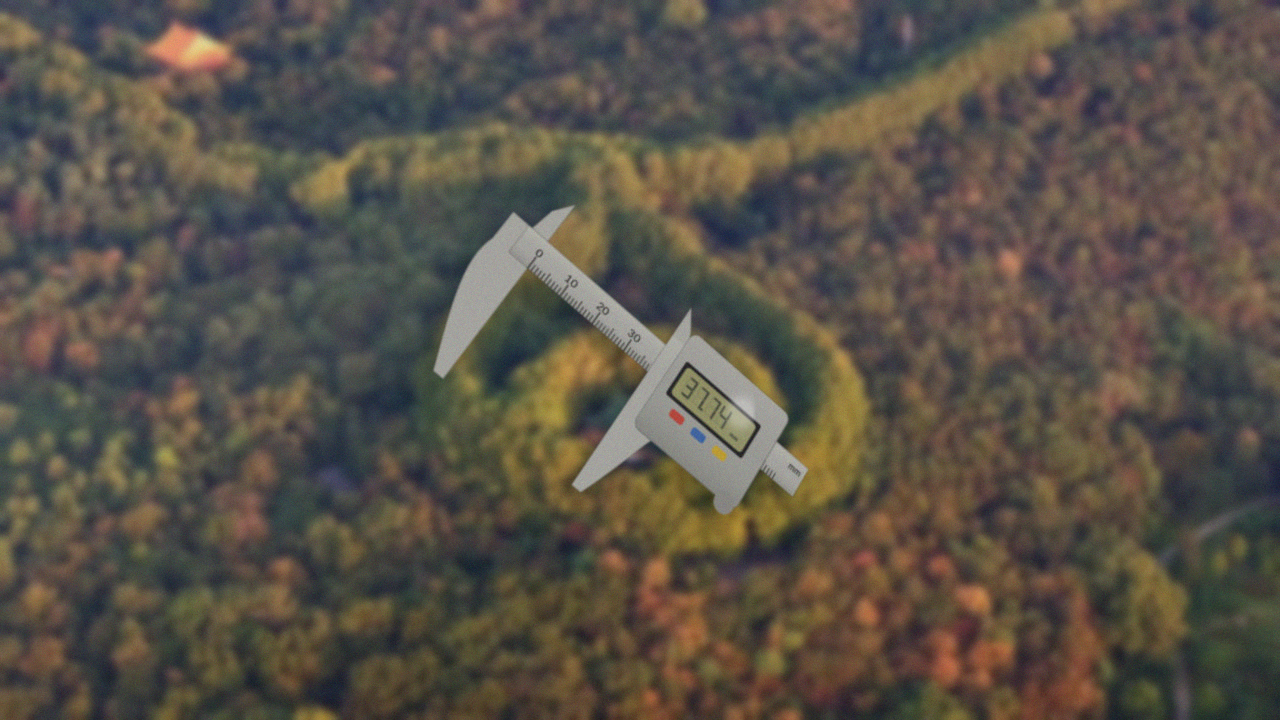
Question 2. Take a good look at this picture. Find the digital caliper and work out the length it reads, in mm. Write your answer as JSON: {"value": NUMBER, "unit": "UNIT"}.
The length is {"value": 37.74, "unit": "mm"}
